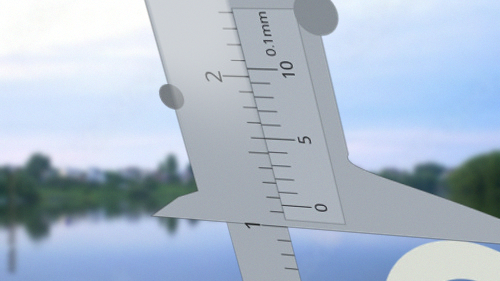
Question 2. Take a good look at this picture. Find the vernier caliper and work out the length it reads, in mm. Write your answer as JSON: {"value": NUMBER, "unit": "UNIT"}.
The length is {"value": 11.5, "unit": "mm"}
